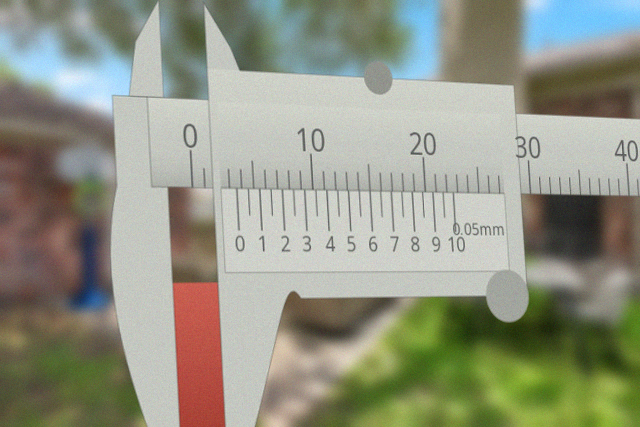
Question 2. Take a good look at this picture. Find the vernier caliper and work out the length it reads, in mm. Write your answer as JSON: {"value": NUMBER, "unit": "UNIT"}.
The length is {"value": 3.6, "unit": "mm"}
